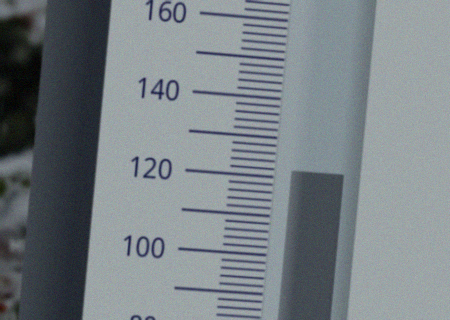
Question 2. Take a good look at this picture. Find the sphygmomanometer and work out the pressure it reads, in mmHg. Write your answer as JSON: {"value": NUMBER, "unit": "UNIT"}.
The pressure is {"value": 122, "unit": "mmHg"}
